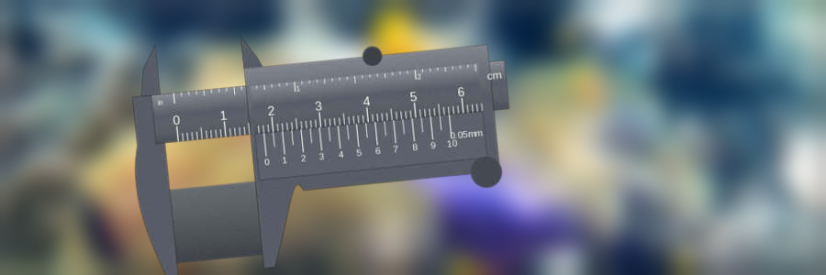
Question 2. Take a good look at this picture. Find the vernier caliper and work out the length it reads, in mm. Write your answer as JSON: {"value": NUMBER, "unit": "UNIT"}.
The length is {"value": 18.0, "unit": "mm"}
